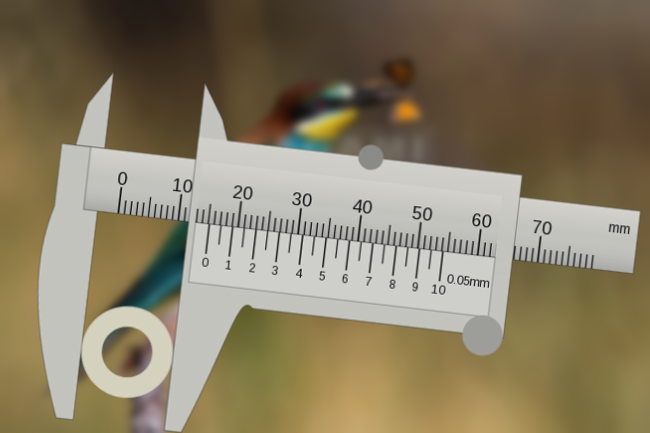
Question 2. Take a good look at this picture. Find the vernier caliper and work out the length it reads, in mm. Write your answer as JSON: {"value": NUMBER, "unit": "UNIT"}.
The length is {"value": 15.2, "unit": "mm"}
